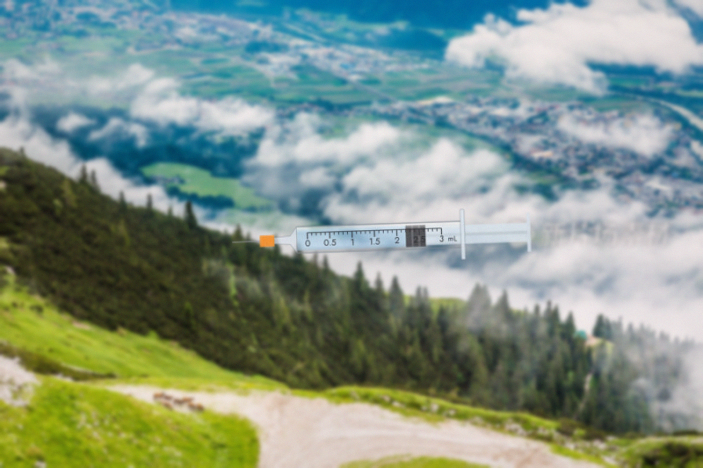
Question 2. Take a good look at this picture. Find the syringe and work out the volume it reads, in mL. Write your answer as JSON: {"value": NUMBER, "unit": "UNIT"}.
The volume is {"value": 2.2, "unit": "mL"}
